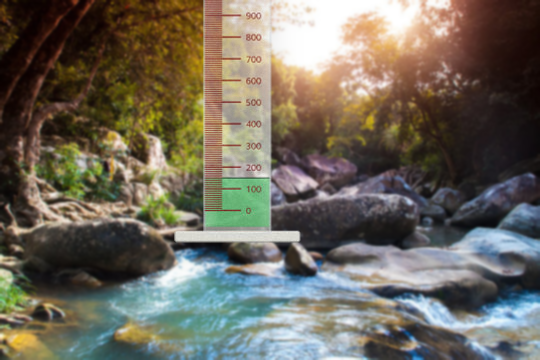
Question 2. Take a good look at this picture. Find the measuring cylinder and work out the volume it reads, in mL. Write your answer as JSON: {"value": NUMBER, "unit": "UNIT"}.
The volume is {"value": 150, "unit": "mL"}
